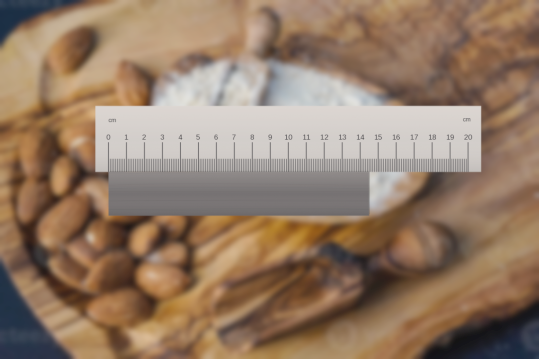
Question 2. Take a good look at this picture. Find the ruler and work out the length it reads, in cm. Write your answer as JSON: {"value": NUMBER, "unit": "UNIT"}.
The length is {"value": 14.5, "unit": "cm"}
